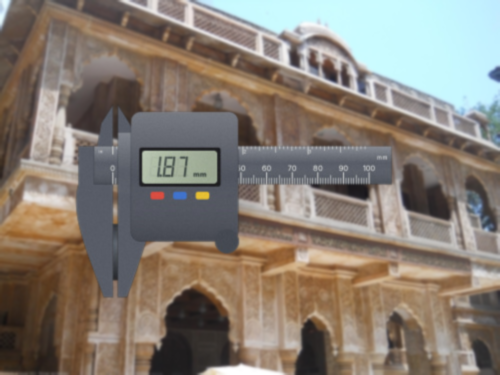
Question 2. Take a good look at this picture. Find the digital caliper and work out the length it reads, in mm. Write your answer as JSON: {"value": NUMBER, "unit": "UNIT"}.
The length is {"value": 1.87, "unit": "mm"}
